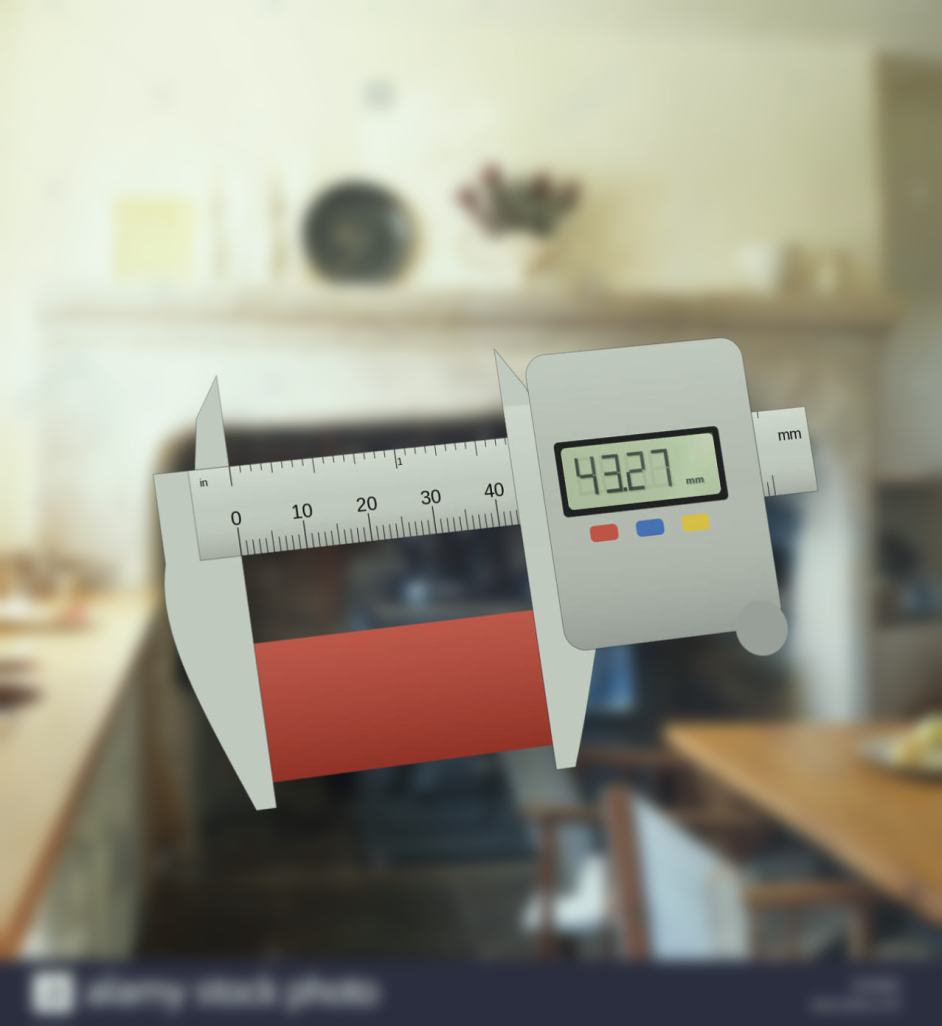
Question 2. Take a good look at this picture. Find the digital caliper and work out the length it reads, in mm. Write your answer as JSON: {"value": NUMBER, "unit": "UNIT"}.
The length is {"value": 43.27, "unit": "mm"}
